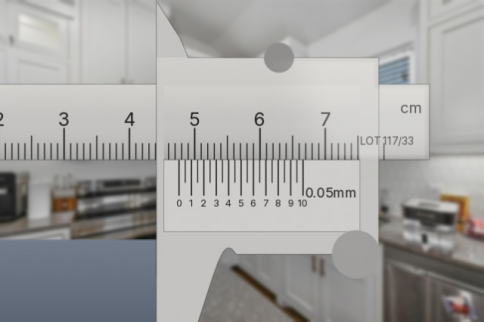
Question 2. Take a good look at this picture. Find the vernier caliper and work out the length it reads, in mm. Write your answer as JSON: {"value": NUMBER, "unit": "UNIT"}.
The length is {"value": 47.6, "unit": "mm"}
